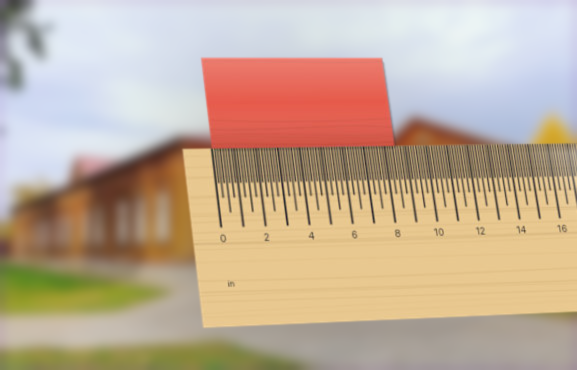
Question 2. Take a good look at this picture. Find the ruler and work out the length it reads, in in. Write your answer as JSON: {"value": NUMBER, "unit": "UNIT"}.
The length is {"value": 8.5, "unit": "in"}
